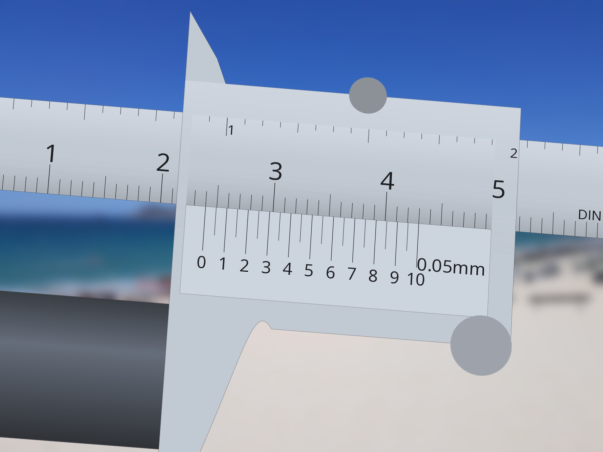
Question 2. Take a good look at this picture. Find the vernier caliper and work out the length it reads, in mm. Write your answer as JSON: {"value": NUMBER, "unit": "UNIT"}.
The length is {"value": 24.0, "unit": "mm"}
